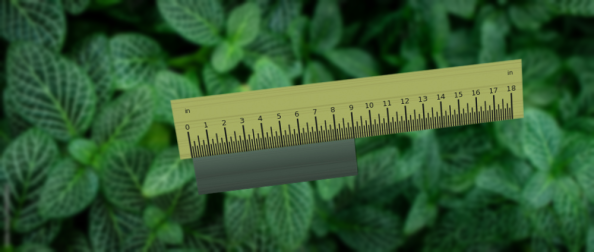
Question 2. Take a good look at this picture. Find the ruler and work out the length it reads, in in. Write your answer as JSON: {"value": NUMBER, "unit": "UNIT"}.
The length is {"value": 9, "unit": "in"}
